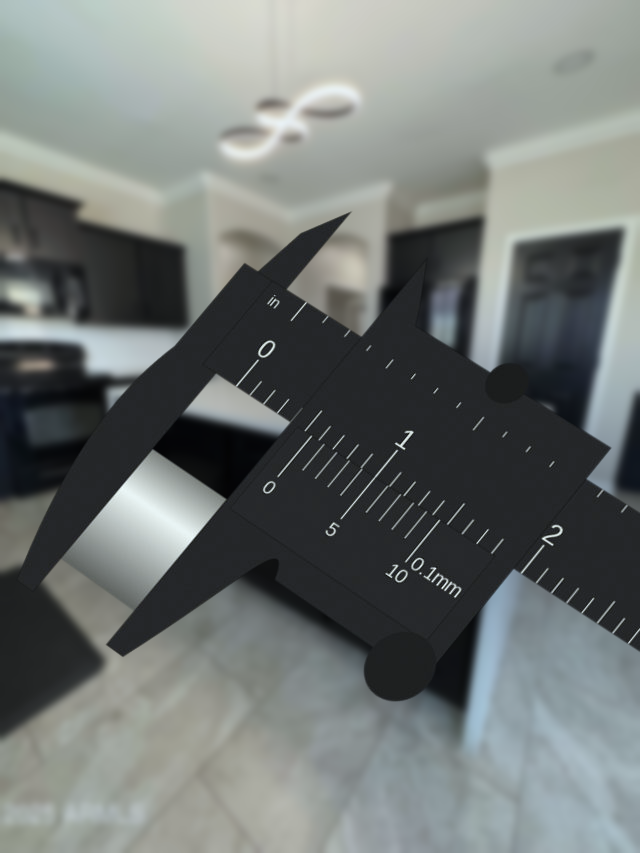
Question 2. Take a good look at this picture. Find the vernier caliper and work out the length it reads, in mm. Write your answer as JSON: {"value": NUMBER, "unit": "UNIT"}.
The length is {"value": 5.5, "unit": "mm"}
